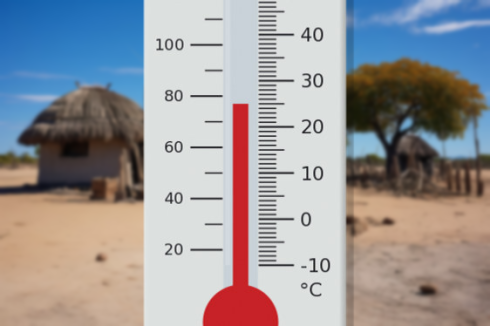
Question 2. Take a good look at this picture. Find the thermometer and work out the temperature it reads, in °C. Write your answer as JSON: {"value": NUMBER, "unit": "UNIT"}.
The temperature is {"value": 25, "unit": "°C"}
